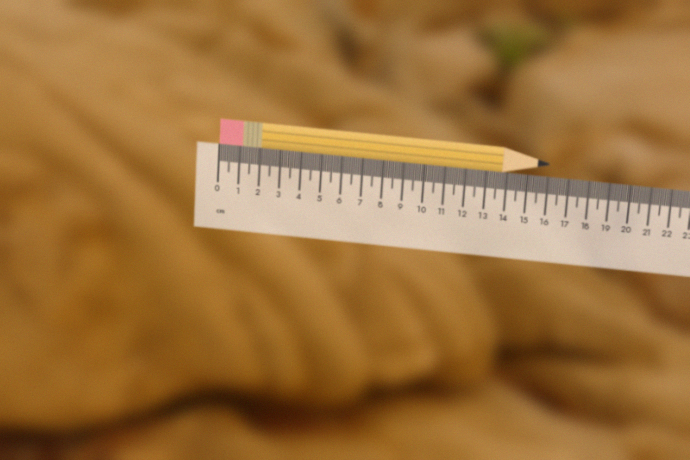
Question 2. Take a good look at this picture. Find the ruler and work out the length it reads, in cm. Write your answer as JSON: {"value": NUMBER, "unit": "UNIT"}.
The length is {"value": 16, "unit": "cm"}
